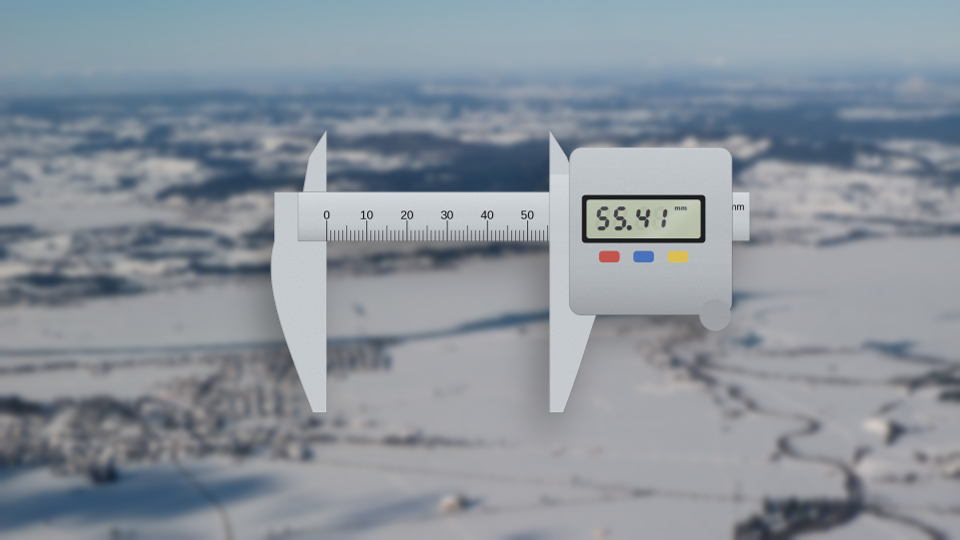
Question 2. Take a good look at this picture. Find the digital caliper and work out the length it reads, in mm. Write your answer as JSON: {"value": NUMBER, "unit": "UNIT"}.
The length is {"value": 55.41, "unit": "mm"}
